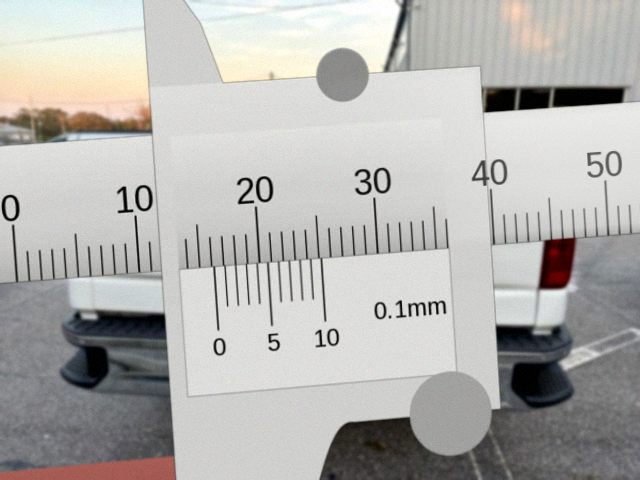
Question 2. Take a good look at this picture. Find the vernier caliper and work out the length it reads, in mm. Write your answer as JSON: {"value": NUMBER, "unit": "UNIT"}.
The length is {"value": 16.2, "unit": "mm"}
